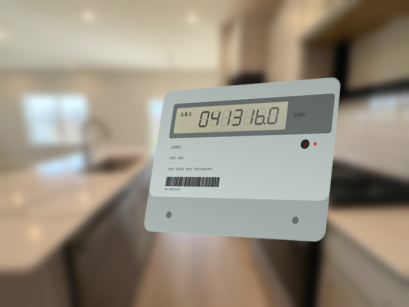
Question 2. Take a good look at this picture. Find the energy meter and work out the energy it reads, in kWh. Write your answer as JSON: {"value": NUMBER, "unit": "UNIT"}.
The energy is {"value": 41316.0, "unit": "kWh"}
